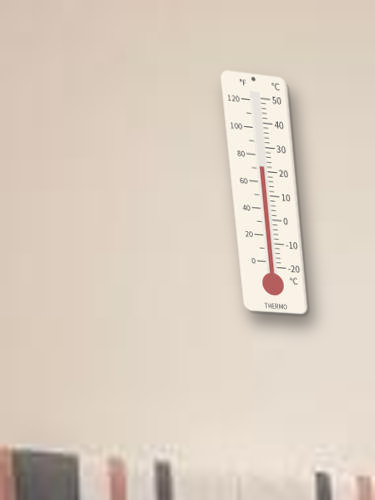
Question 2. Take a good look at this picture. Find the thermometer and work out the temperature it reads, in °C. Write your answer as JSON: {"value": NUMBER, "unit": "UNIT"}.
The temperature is {"value": 22, "unit": "°C"}
